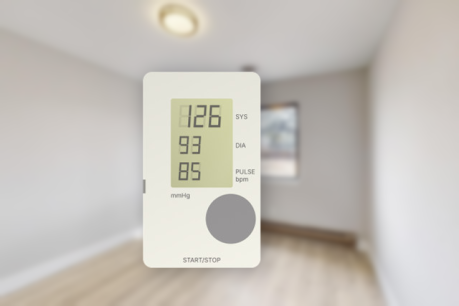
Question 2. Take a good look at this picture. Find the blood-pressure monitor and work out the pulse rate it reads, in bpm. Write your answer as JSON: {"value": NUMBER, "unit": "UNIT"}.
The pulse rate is {"value": 85, "unit": "bpm"}
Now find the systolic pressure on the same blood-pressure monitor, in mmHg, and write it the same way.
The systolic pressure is {"value": 126, "unit": "mmHg"}
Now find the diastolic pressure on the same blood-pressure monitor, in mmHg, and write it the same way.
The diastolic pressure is {"value": 93, "unit": "mmHg"}
